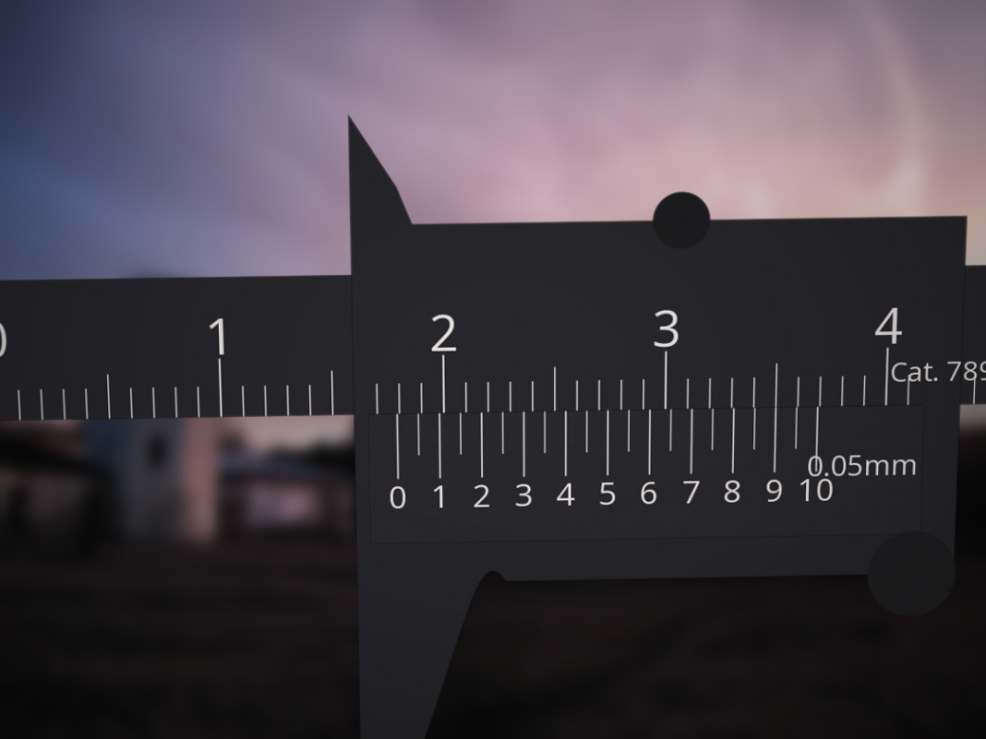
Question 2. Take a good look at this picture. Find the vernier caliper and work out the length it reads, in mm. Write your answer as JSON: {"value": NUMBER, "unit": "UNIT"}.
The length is {"value": 17.90, "unit": "mm"}
